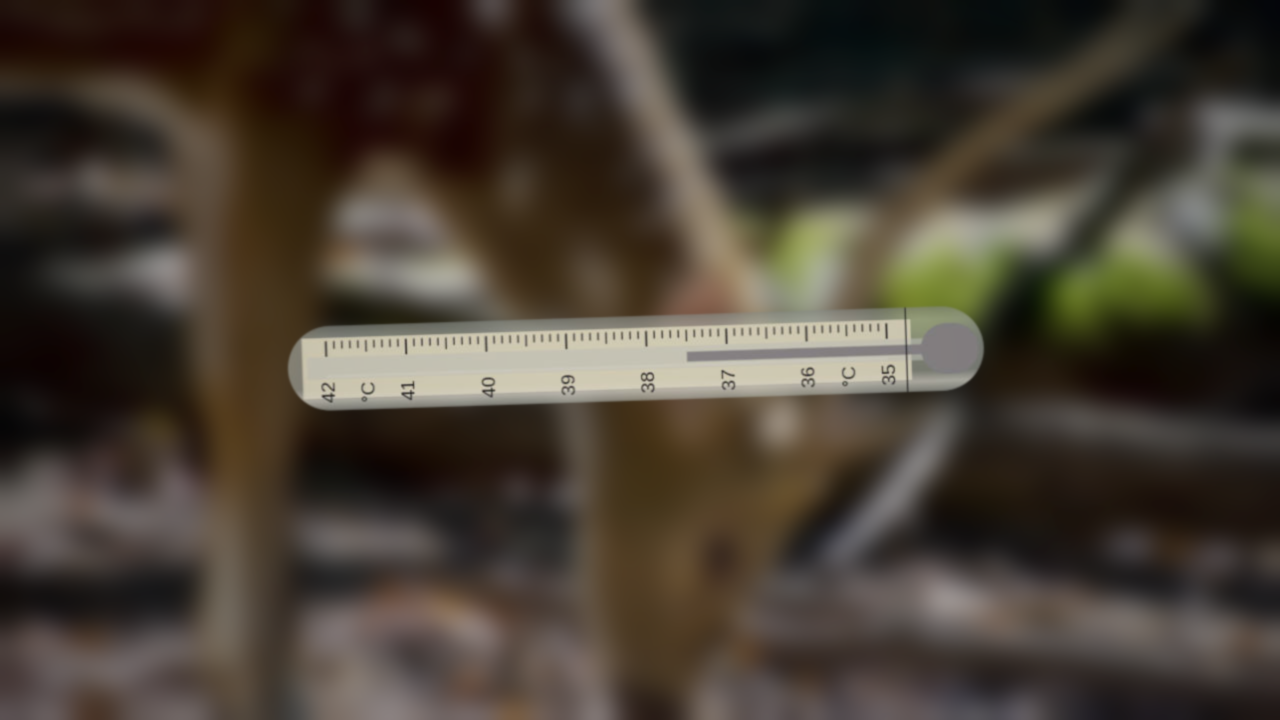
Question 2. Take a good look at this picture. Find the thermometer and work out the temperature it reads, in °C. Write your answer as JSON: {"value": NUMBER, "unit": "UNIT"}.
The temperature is {"value": 37.5, "unit": "°C"}
